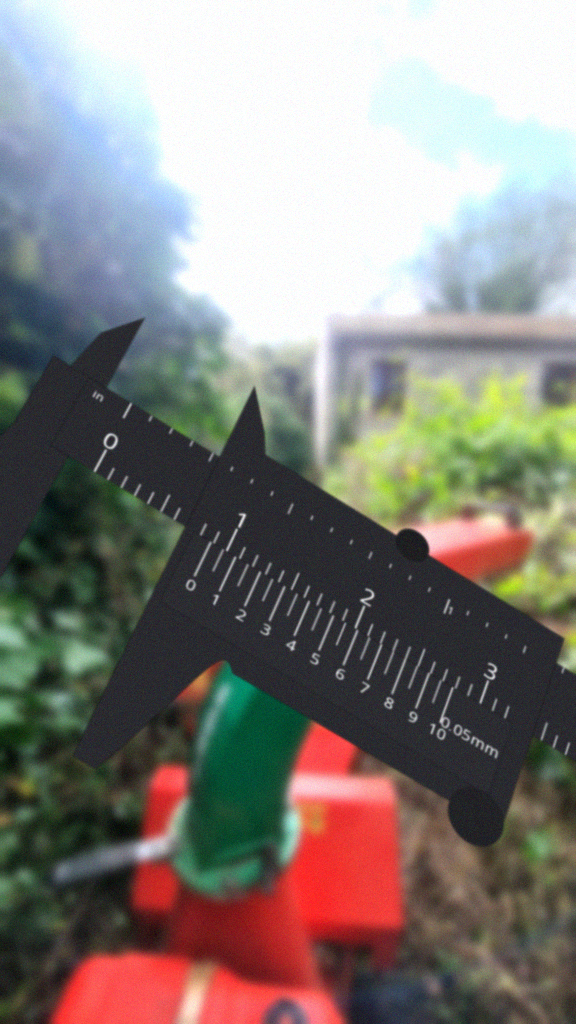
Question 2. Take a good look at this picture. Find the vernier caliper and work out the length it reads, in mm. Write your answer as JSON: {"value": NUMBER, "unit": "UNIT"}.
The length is {"value": 8.8, "unit": "mm"}
